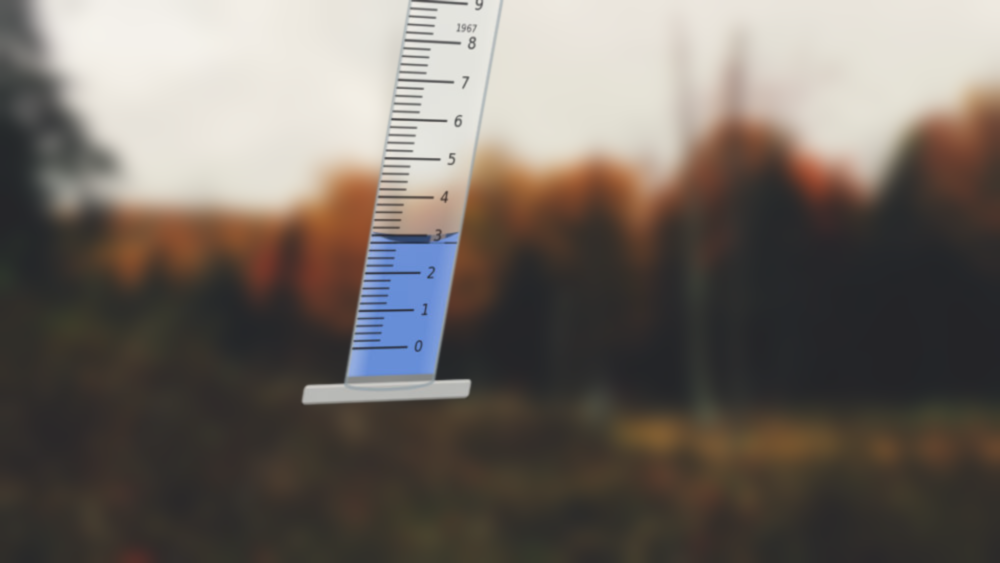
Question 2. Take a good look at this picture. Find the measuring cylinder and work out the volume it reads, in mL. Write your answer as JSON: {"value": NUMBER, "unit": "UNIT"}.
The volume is {"value": 2.8, "unit": "mL"}
